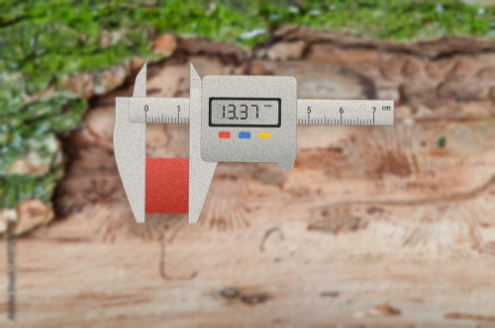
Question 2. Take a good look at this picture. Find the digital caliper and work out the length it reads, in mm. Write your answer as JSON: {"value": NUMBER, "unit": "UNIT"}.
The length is {"value": 13.37, "unit": "mm"}
